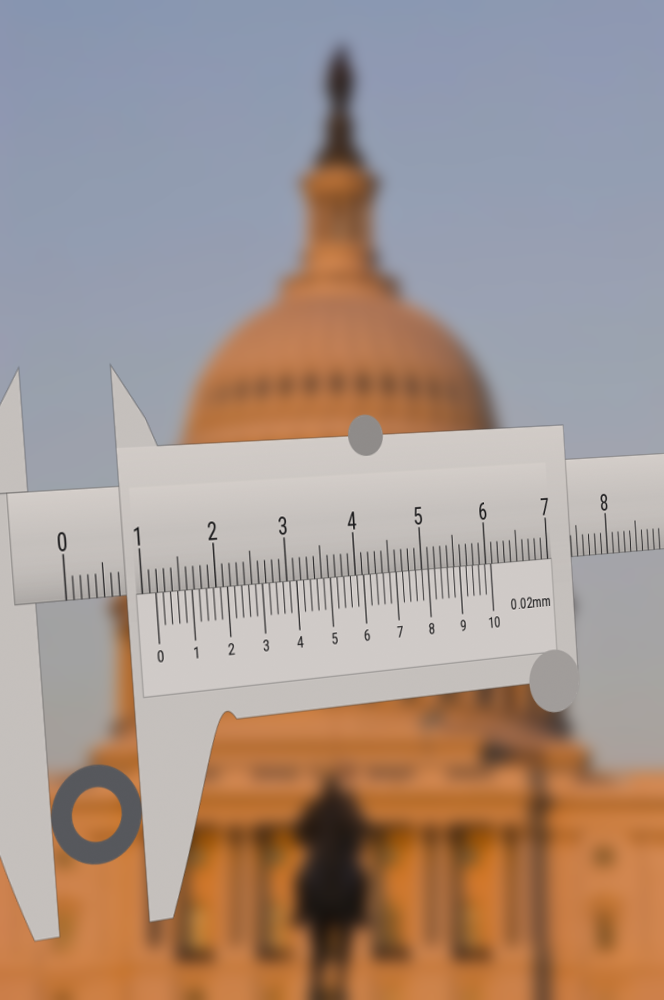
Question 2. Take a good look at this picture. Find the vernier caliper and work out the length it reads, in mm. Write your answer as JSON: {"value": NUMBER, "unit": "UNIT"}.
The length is {"value": 11.8, "unit": "mm"}
